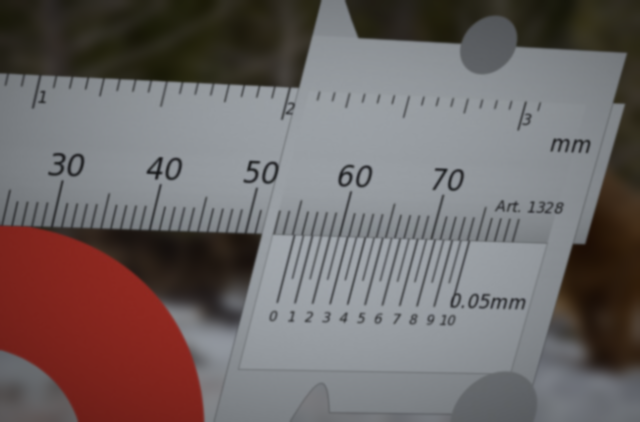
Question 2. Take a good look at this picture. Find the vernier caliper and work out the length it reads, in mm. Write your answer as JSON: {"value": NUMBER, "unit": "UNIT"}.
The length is {"value": 55.2, "unit": "mm"}
